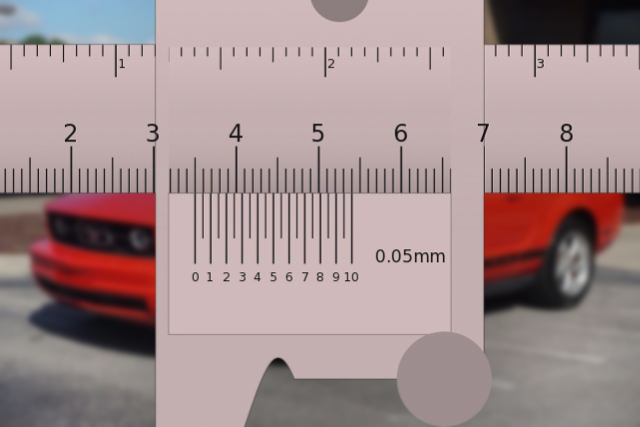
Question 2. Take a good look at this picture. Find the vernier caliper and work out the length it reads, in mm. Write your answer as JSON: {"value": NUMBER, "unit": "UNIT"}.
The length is {"value": 35.0, "unit": "mm"}
